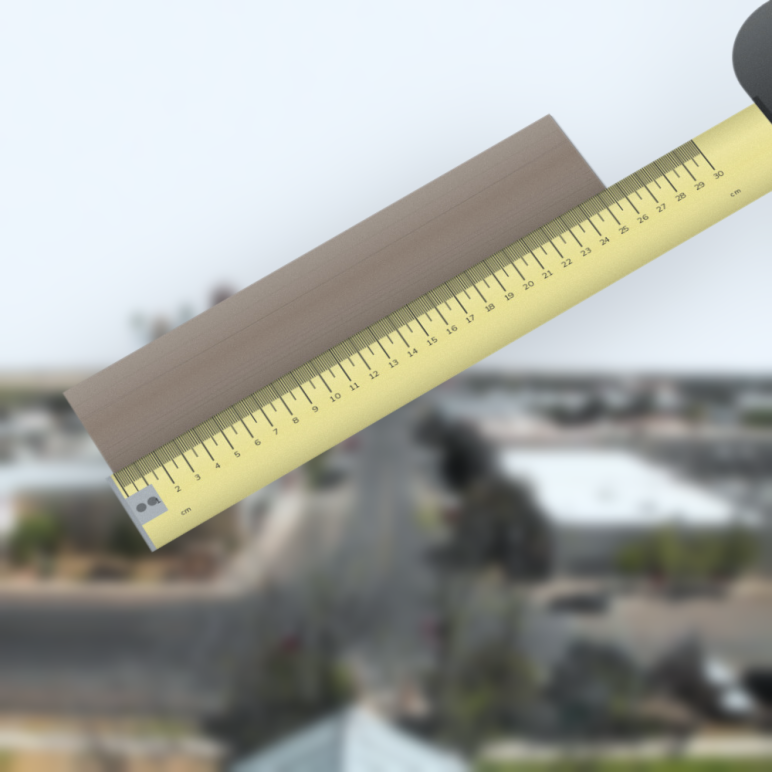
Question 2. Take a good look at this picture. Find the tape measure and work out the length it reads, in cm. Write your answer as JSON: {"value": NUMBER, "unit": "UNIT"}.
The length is {"value": 25.5, "unit": "cm"}
